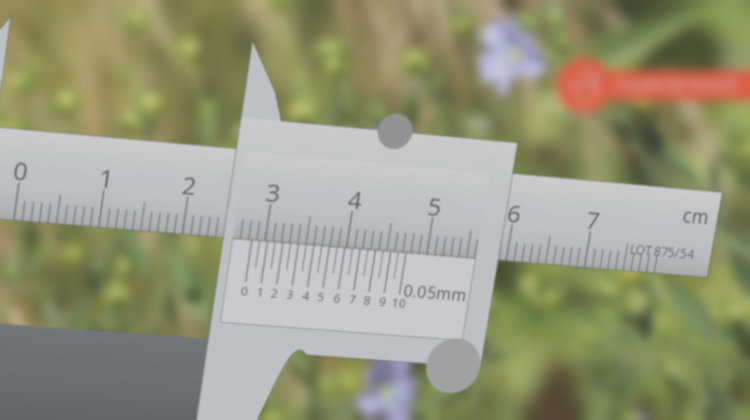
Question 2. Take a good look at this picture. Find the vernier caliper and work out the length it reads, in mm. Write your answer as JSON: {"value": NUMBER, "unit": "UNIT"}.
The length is {"value": 28.4, "unit": "mm"}
